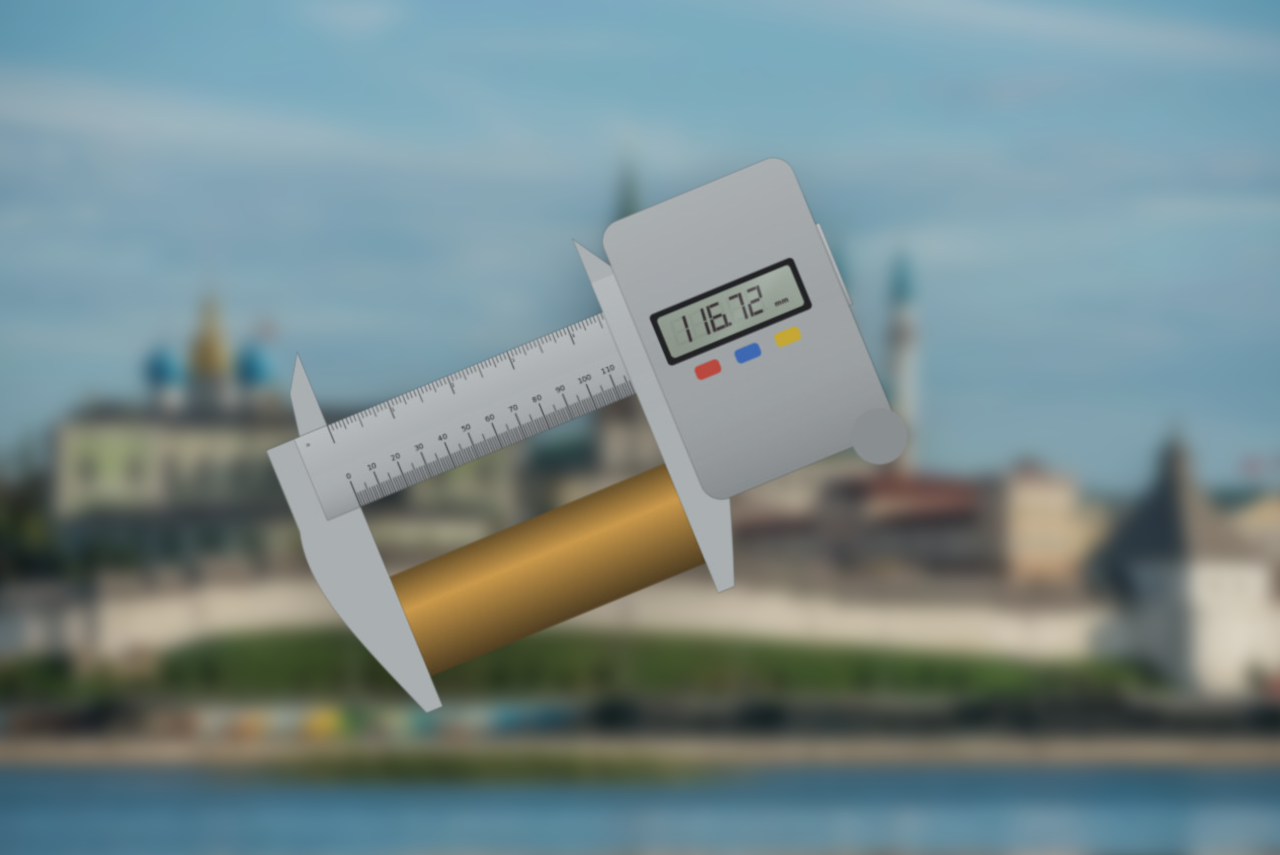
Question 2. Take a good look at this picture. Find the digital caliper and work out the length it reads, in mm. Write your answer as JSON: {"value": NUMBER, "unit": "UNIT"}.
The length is {"value": 116.72, "unit": "mm"}
